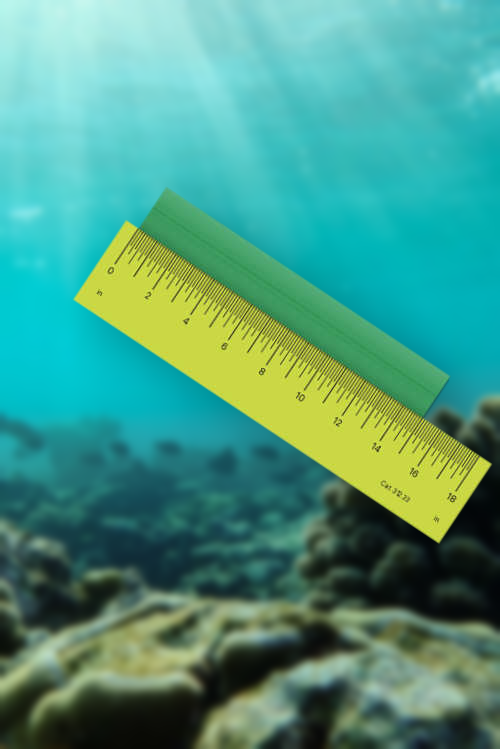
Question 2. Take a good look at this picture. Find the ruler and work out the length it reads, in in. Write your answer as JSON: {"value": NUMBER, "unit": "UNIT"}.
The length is {"value": 15, "unit": "in"}
